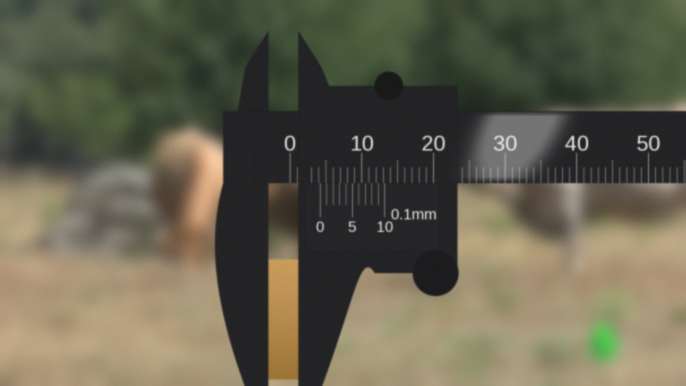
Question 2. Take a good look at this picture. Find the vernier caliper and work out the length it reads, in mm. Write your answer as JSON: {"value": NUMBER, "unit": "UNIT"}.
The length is {"value": 4.2, "unit": "mm"}
